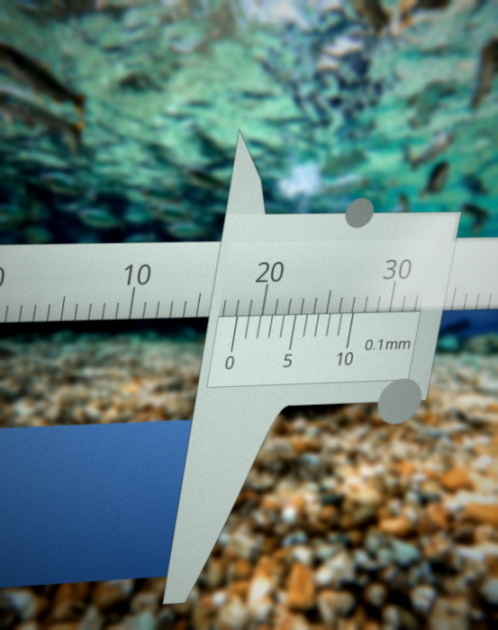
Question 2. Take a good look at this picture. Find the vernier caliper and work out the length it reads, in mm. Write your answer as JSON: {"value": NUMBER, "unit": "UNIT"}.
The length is {"value": 18.1, "unit": "mm"}
